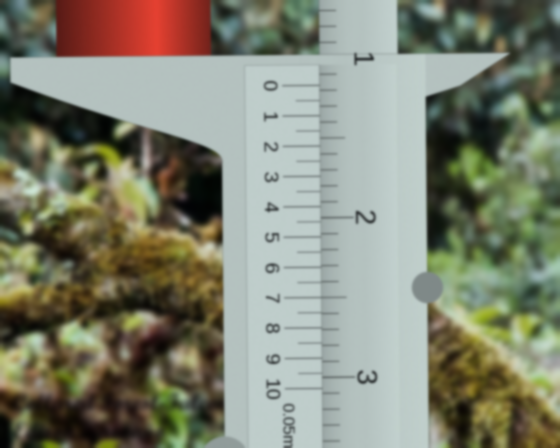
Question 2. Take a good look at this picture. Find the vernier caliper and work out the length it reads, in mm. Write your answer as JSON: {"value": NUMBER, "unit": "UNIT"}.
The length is {"value": 11.7, "unit": "mm"}
